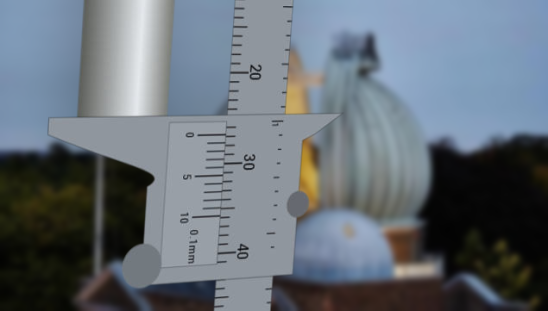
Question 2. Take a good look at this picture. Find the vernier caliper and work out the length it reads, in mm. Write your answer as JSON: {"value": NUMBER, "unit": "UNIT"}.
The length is {"value": 26.8, "unit": "mm"}
